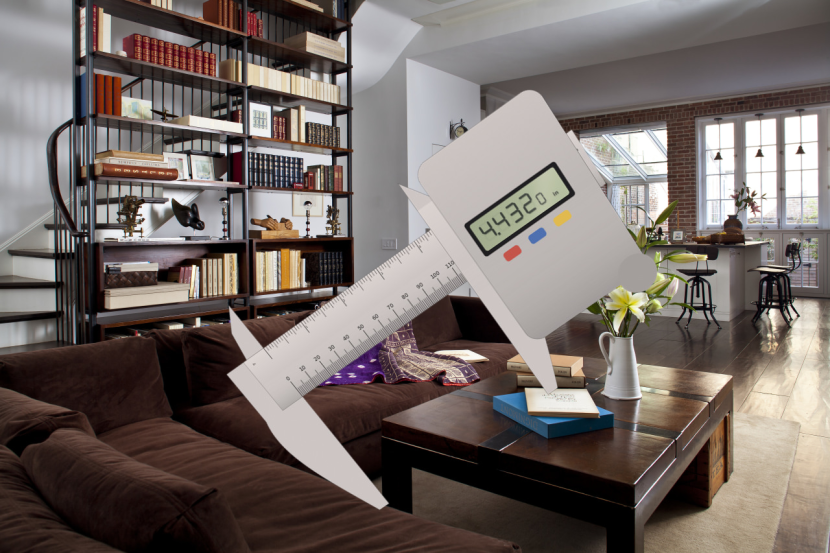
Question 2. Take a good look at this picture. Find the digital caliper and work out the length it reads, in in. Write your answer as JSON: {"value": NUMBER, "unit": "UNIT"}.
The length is {"value": 4.4320, "unit": "in"}
